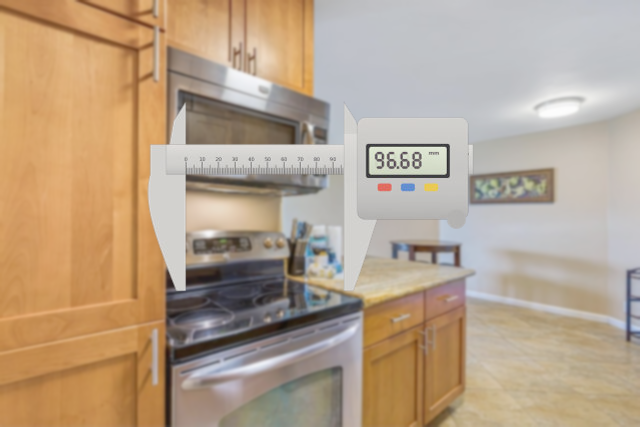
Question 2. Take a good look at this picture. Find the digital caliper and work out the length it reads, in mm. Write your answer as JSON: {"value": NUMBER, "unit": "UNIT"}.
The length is {"value": 96.68, "unit": "mm"}
